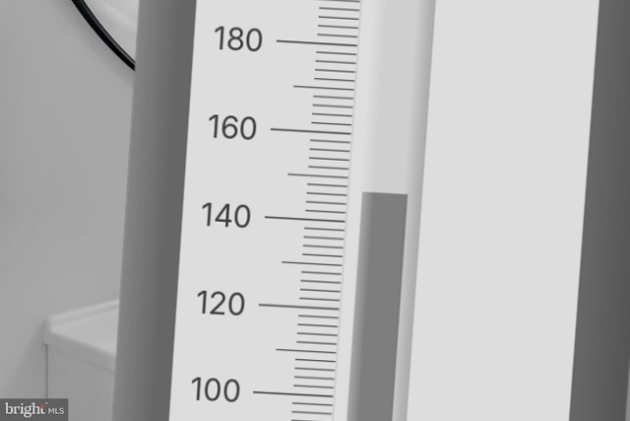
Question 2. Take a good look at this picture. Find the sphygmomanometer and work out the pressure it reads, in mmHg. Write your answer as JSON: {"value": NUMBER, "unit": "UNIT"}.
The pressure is {"value": 147, "unit": "mmHg"}
